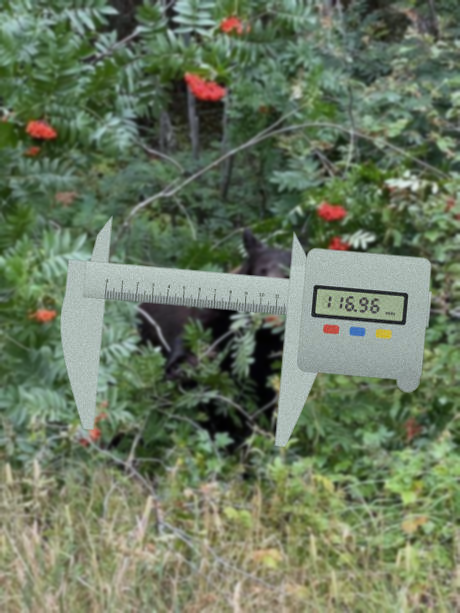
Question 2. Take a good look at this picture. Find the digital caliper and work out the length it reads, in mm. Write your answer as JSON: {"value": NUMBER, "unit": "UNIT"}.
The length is {"value": 116.96, "unit": "mm"}
